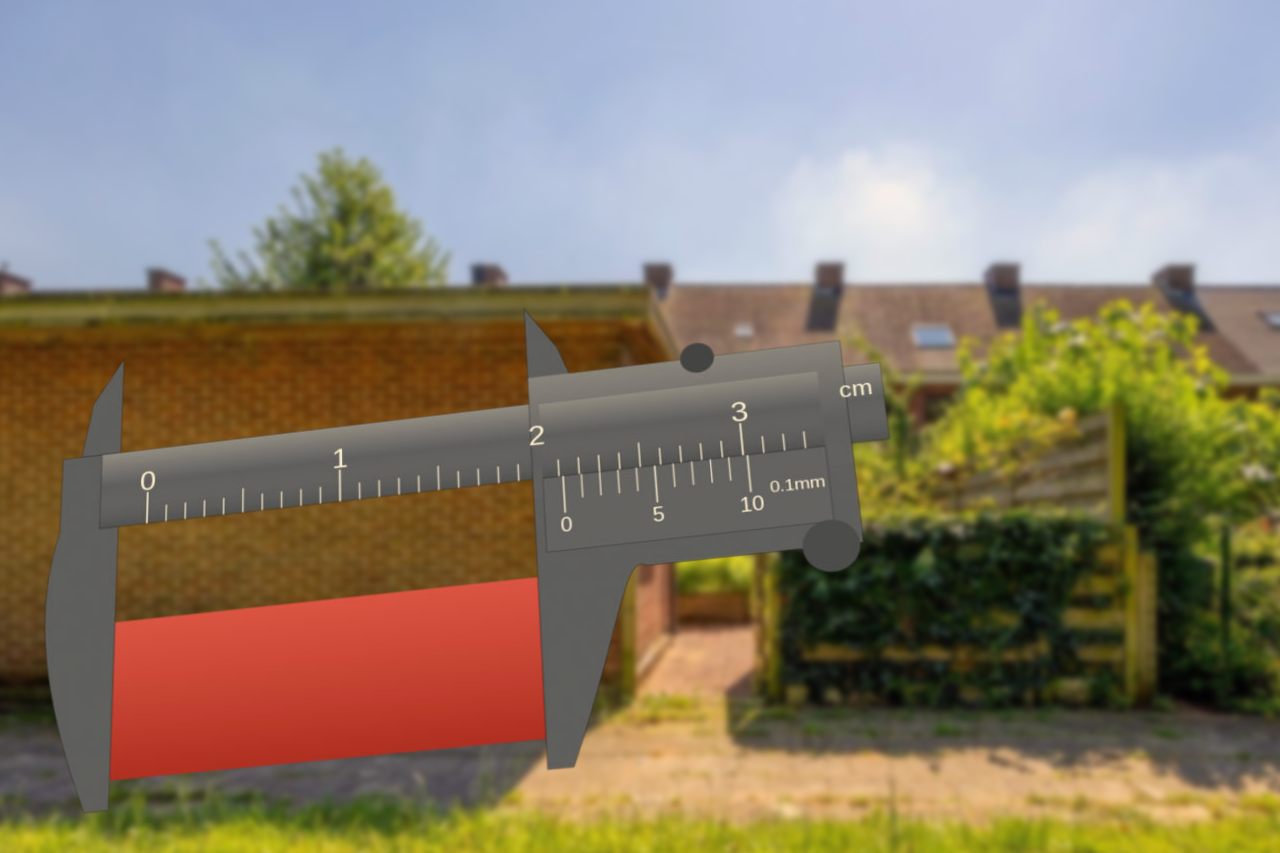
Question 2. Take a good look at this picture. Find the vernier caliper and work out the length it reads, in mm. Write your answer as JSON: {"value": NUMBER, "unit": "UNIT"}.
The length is {"value": 21.2, "unit": "mm"}
